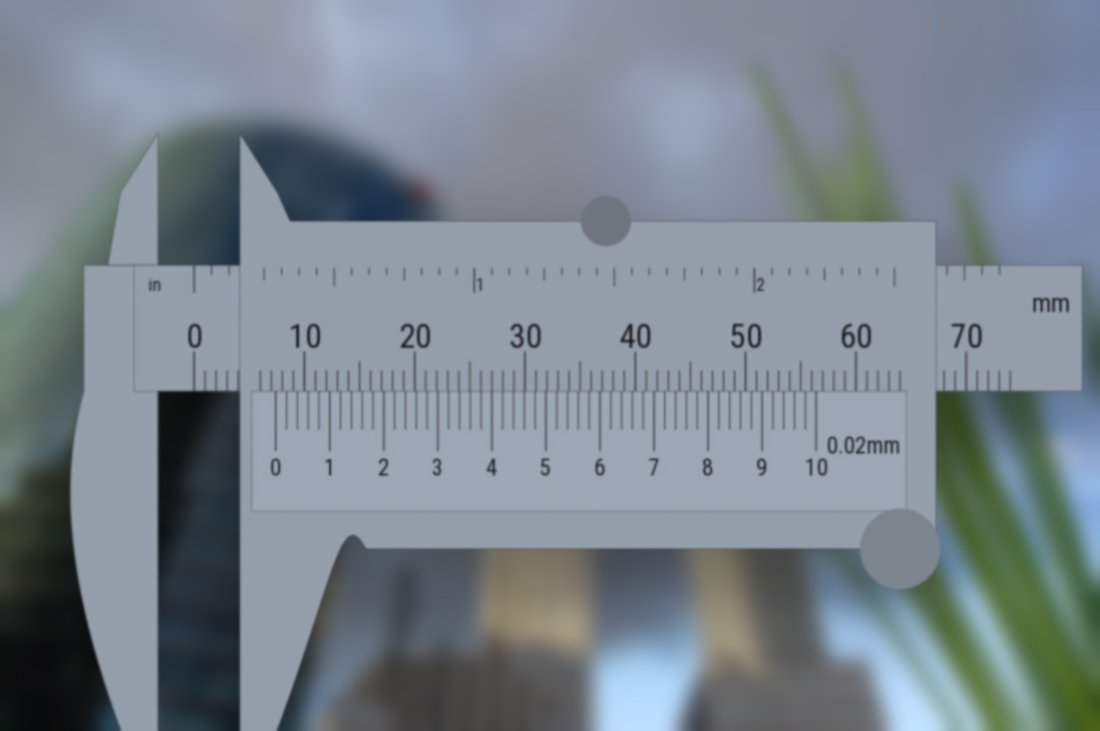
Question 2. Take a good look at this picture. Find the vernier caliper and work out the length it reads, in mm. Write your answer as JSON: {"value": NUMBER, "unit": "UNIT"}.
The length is {"value": 7.4, "unit": "mm"}
